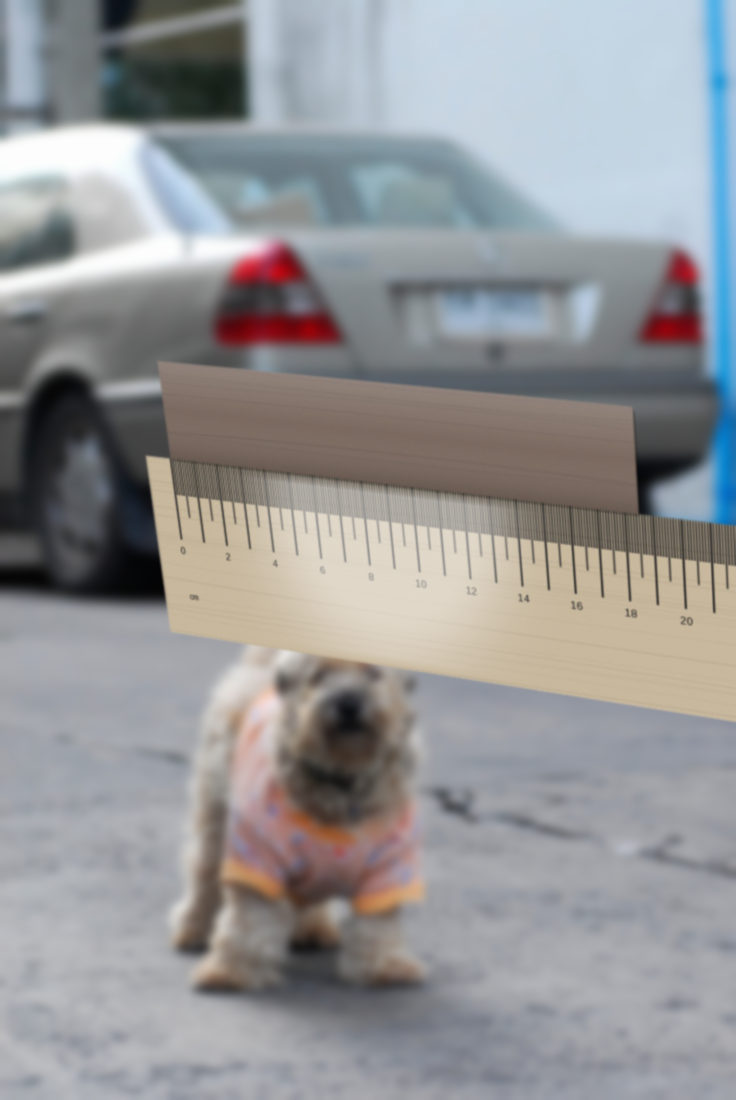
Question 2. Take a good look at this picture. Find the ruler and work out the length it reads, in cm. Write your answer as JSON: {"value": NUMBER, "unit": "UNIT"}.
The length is {"value": 18.5, "unit": "cm"}
